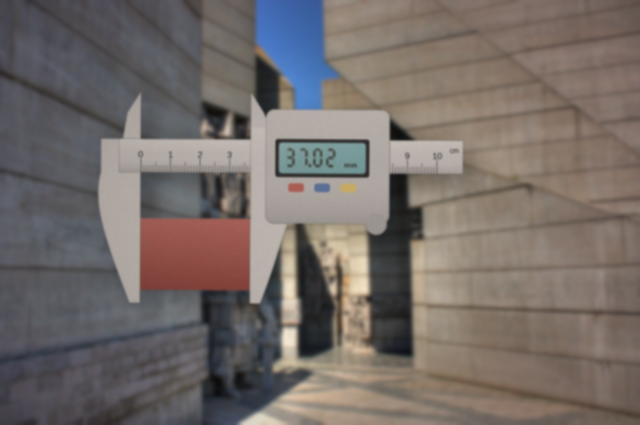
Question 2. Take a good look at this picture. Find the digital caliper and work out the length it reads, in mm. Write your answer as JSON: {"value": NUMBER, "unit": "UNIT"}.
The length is {"value": 37.02, "unit": "mm"}
